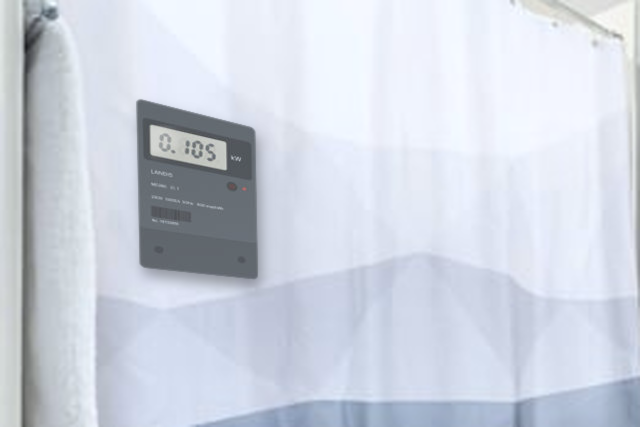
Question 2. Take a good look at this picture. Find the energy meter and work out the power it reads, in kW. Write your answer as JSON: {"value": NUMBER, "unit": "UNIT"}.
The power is {"value": 0.105, "unit": "kW"}
